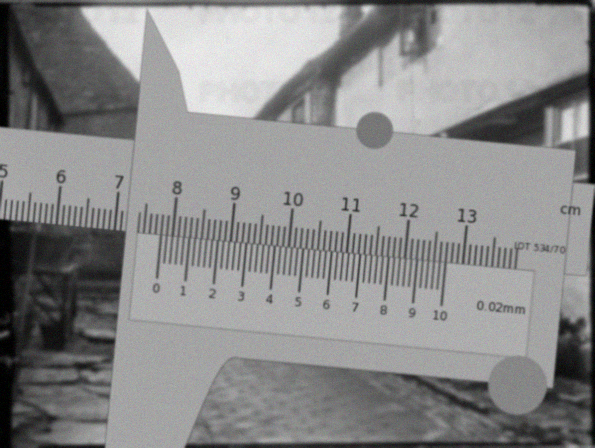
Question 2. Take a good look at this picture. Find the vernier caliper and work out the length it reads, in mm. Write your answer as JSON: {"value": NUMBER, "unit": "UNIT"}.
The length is {"value": 78.0, "unit": "mm"}
